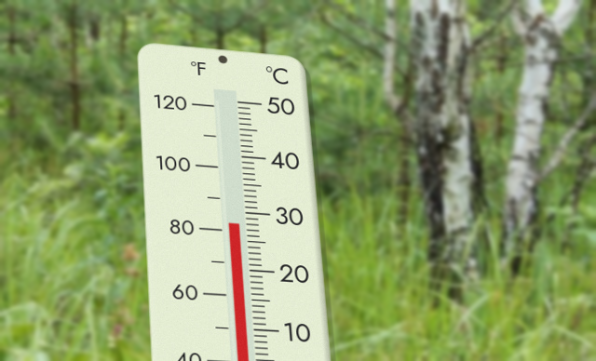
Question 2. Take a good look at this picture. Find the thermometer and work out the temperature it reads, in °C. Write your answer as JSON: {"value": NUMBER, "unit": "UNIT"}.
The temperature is {"value": 28, "unit": "°C"}
